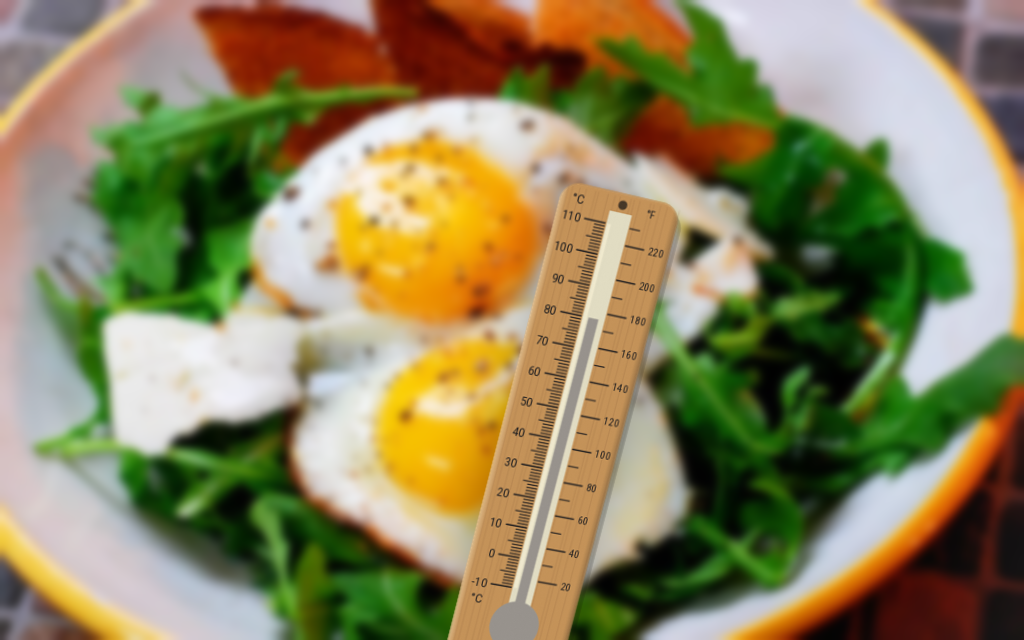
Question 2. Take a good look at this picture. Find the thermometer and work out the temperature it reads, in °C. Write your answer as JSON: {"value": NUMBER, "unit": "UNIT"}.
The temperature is {"value": 80, "unit": "°C"}
